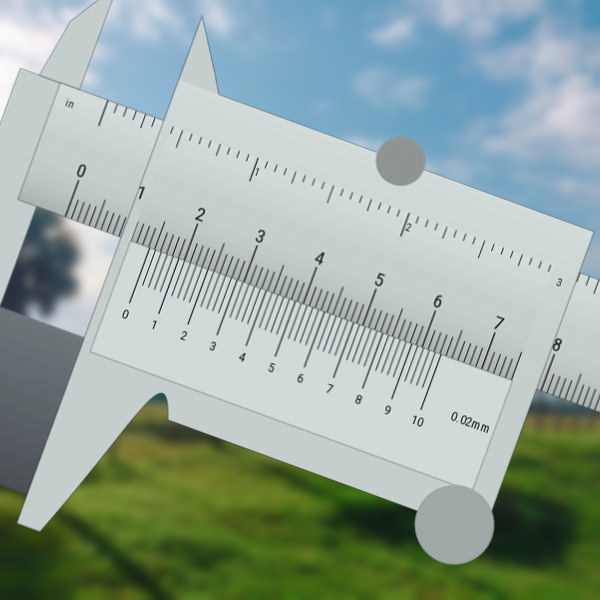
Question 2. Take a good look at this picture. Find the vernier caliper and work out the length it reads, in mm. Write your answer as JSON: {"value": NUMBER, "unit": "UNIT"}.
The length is {"value": 14.2, "unit": "mm"}
